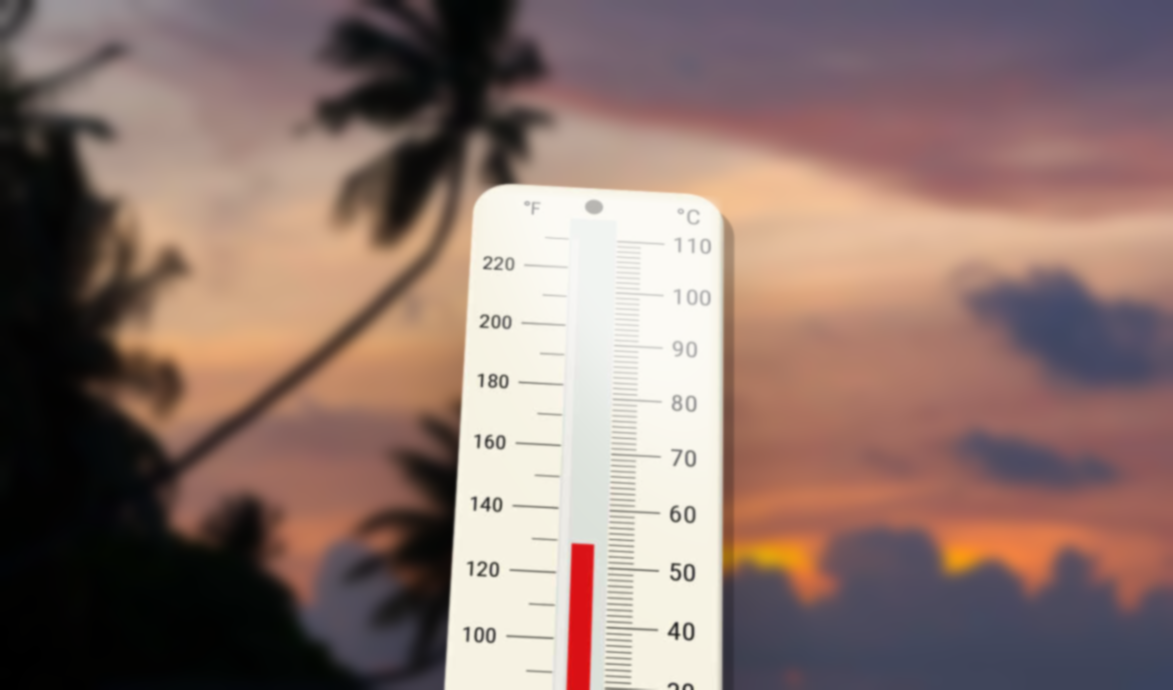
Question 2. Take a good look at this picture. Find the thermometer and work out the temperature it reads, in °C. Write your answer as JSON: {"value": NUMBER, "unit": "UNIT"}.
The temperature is {"value": 54, "unit": "°C"}
